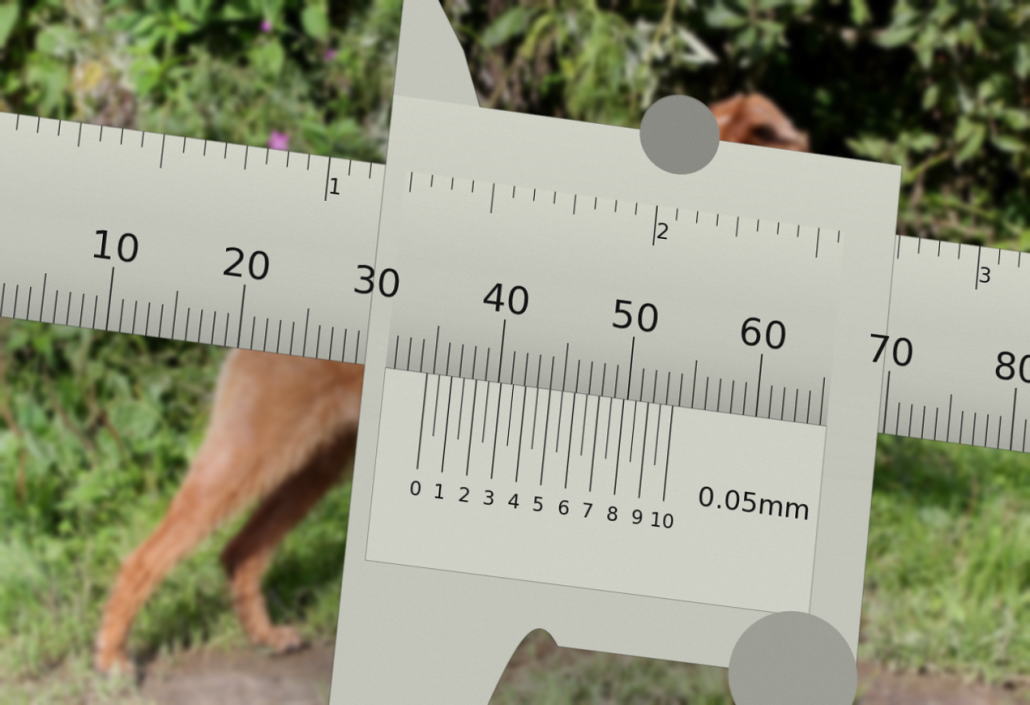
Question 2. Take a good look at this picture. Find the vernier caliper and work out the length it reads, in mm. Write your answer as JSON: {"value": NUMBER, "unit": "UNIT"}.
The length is {"value": 34.5, "unit": "mm"}
